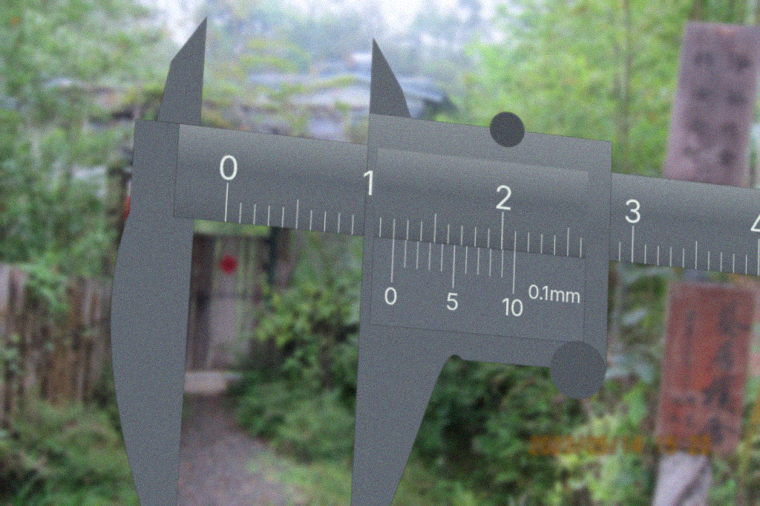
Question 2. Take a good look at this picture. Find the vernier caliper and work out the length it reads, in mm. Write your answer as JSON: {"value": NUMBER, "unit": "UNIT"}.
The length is {"value": 12.0, "unit": "mm"}
